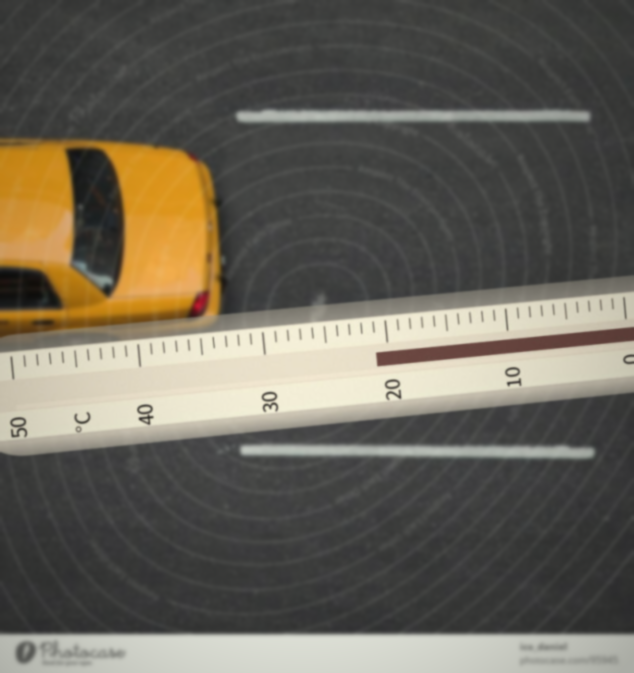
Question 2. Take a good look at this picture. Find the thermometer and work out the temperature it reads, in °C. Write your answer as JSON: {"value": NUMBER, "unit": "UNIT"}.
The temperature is {"value": 21, "unit": "°C"}
